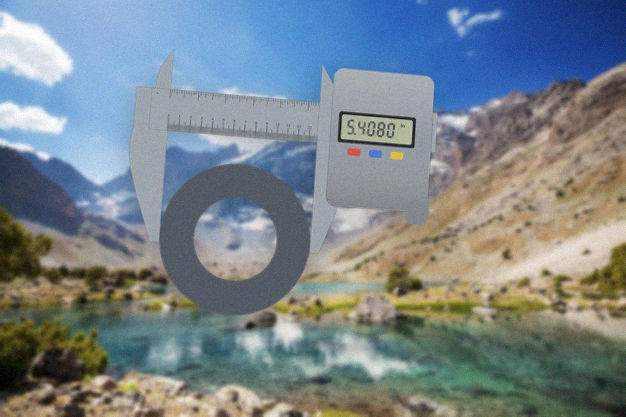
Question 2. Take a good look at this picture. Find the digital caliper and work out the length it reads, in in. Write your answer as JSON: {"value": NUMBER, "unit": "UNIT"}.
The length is {"value": 5.4080, "unit": "in"}
